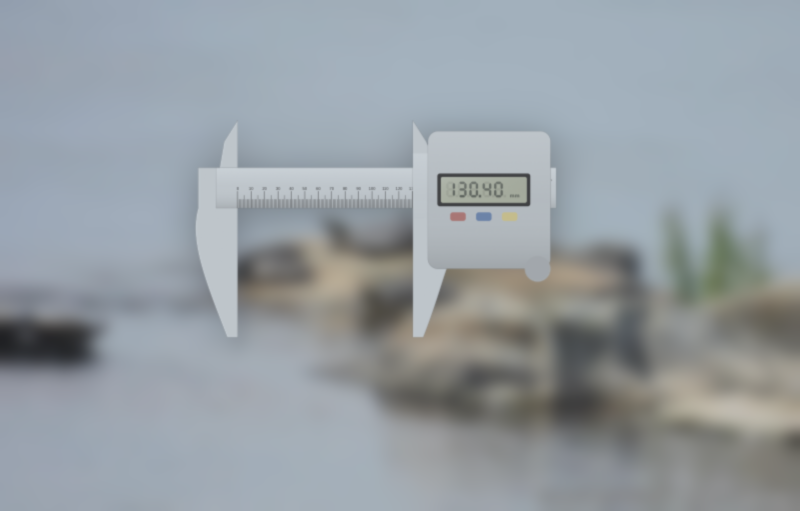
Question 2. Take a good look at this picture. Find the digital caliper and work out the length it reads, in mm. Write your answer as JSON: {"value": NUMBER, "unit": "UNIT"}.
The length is {"value": 130.40, "unit": "mm"}
